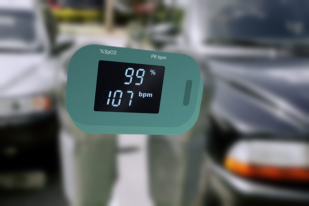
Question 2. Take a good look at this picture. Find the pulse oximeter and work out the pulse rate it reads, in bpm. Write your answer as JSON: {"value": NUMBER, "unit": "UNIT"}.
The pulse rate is {"value": 107, "unit": "bpm"}
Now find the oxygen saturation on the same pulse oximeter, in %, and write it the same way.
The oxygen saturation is {"value": 99, "unit": "%"}
